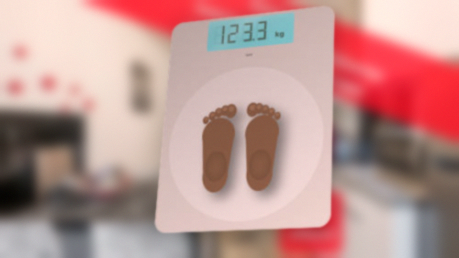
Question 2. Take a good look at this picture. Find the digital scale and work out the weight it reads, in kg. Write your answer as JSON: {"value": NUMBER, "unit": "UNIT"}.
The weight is {"value": 123.3, "unit": "kg"}
